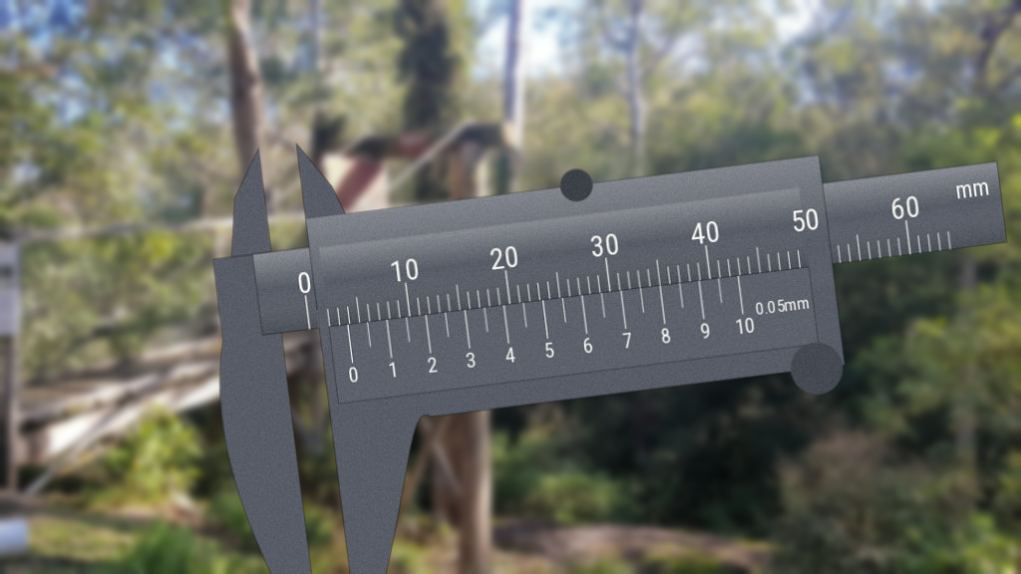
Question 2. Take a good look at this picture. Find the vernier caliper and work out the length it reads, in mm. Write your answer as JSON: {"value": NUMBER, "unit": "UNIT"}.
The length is {"value": 3.8, "unit": "mm"}
